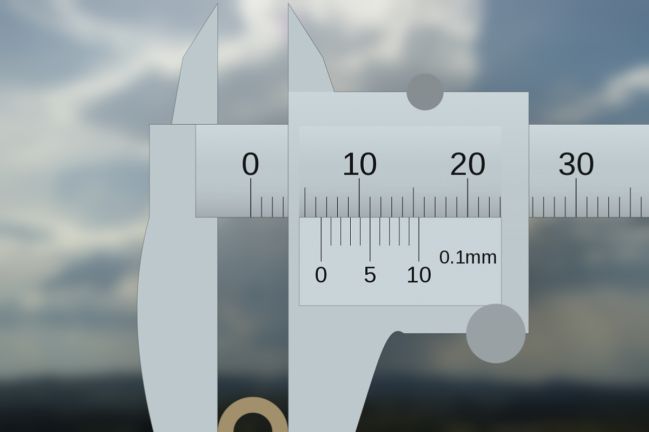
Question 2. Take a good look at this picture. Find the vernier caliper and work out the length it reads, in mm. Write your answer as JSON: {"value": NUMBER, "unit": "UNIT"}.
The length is {"value": 6.5, "unit": "mm"}
